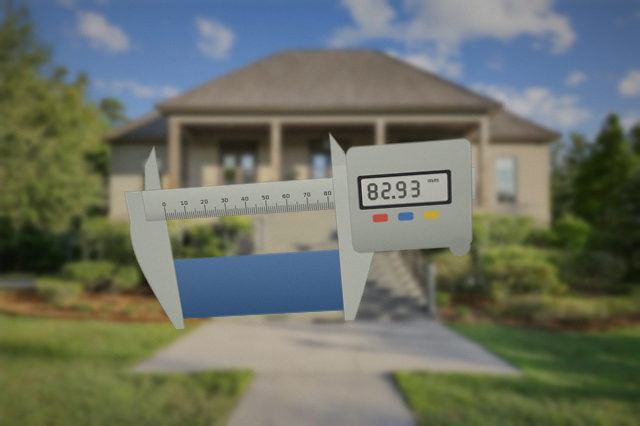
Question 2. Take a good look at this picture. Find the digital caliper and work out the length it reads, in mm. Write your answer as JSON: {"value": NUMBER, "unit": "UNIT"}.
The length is {"value": 82.93, "unit": "mm"}
